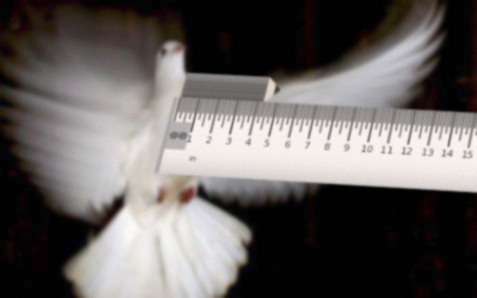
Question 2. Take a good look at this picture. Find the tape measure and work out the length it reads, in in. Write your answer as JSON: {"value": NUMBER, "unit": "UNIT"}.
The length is {"value": 5, "unit": "in"}
